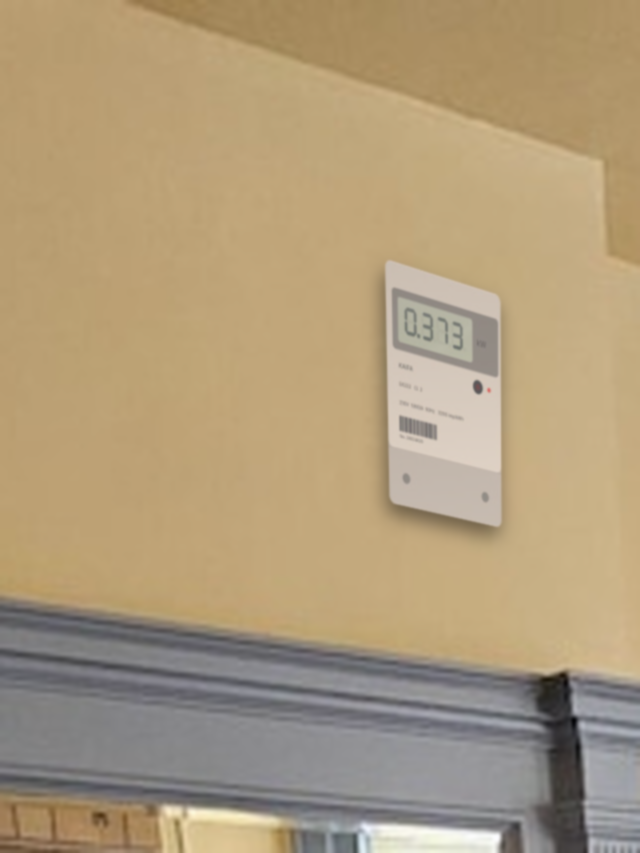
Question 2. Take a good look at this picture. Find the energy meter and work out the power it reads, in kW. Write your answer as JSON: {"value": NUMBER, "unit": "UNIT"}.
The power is {"value": 0.373, "unit": "kW"}
